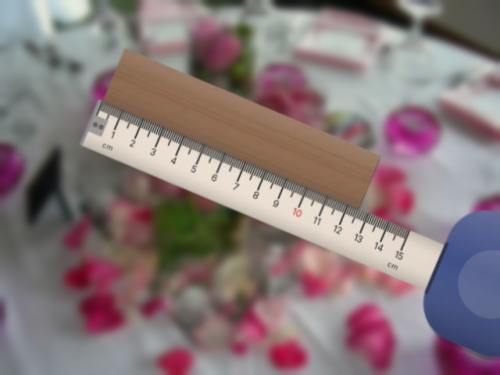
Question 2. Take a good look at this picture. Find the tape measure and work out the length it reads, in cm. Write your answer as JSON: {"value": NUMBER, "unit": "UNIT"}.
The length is {"value": 12.5, "unit": "cm"}
